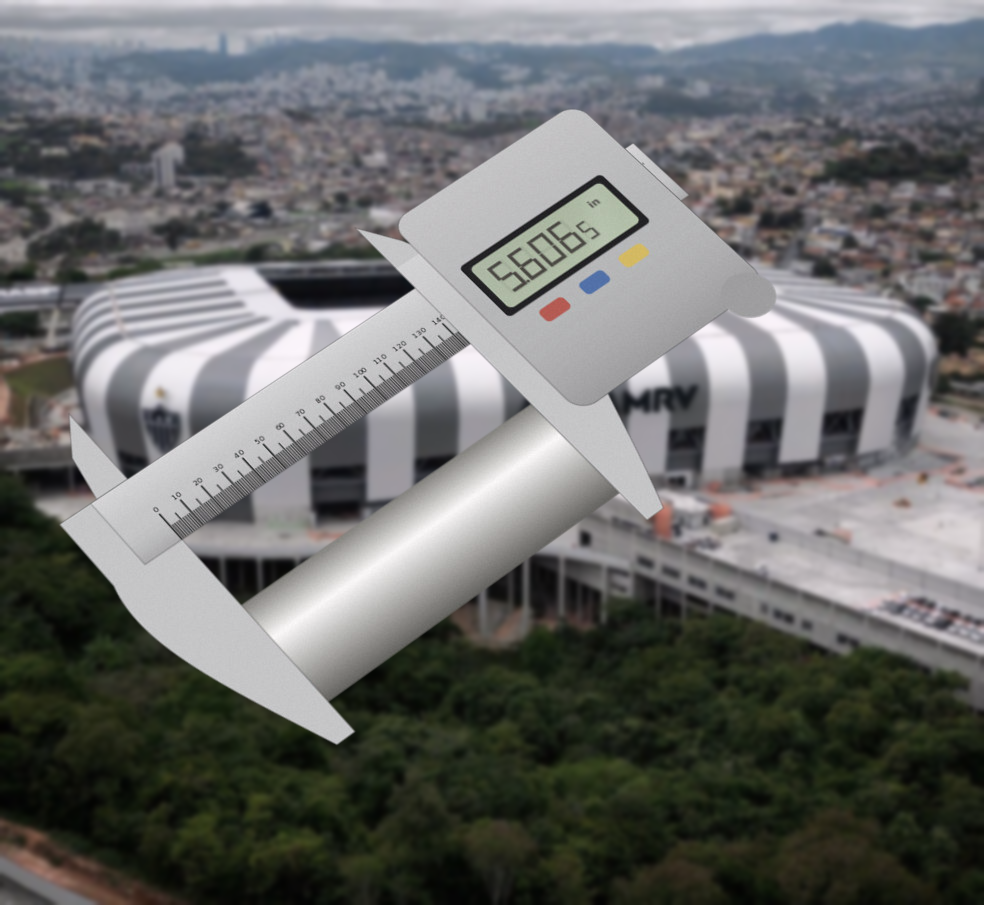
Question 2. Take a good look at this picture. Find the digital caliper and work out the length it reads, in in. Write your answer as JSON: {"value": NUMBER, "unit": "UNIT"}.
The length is {"value": 5.6065, "unit": "in"}
